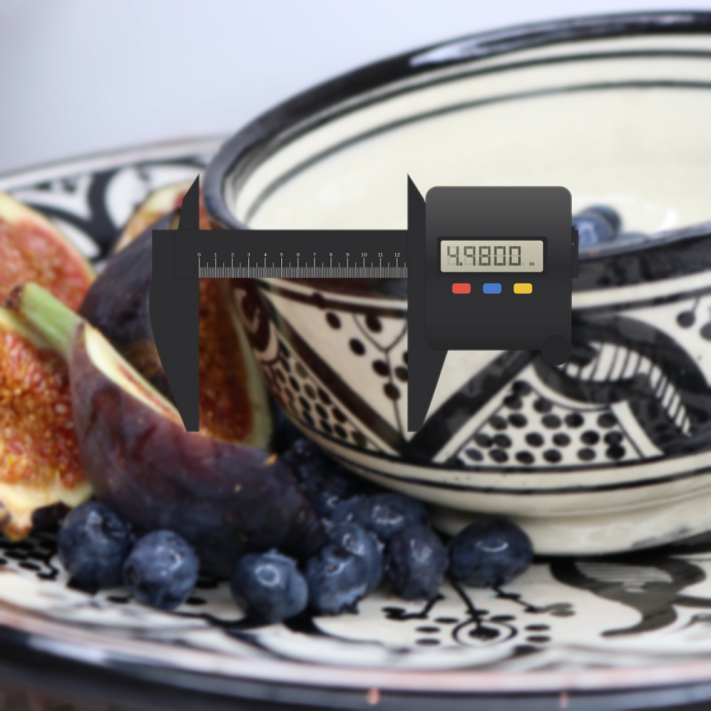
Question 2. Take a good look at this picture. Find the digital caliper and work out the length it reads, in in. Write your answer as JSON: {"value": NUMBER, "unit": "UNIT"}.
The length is {"value": 4.9800, "unit": "in"}
